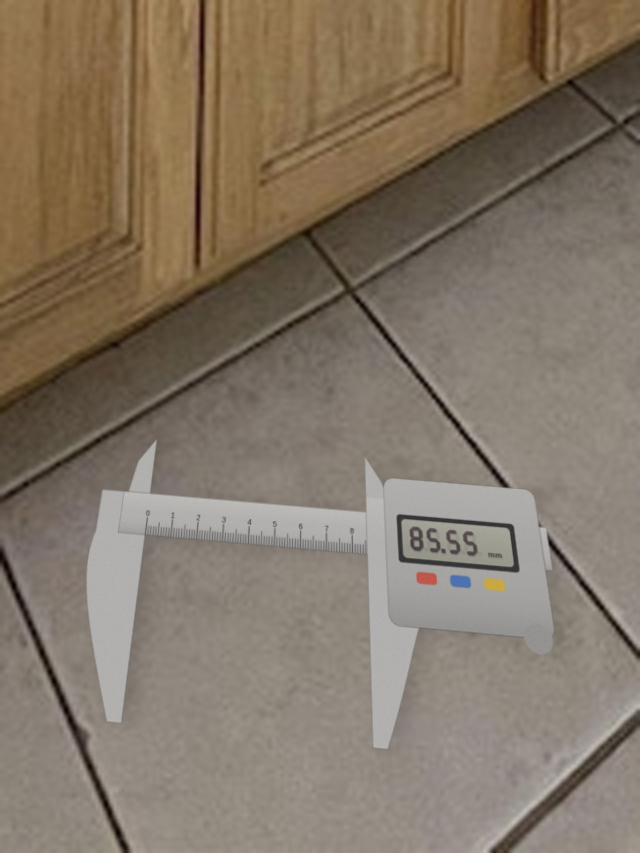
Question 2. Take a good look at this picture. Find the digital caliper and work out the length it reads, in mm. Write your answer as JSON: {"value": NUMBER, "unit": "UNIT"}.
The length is {"value": 85.55, "unit": "mm"}
